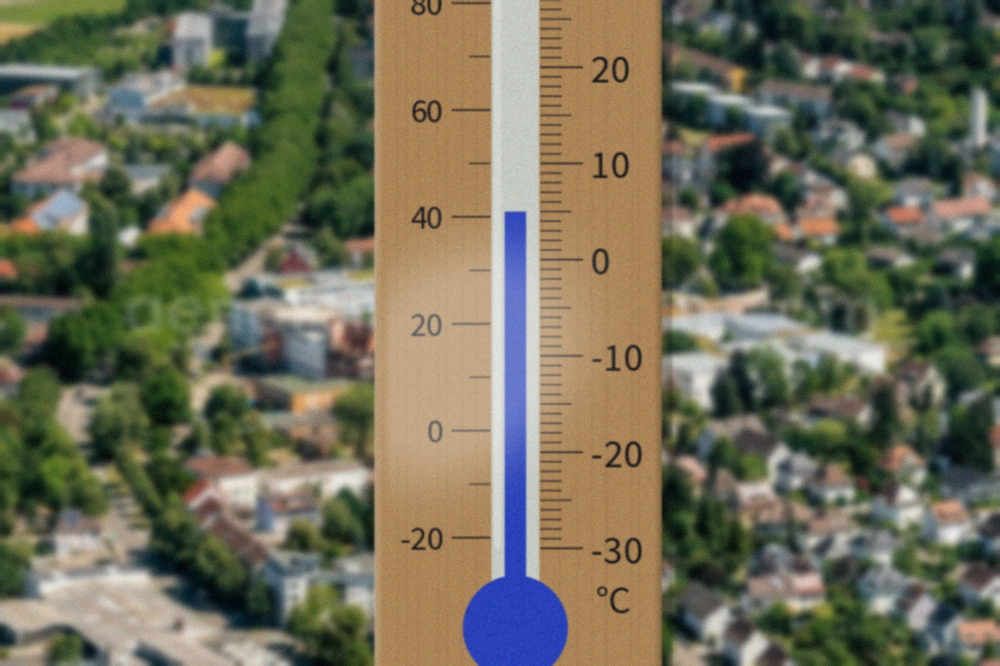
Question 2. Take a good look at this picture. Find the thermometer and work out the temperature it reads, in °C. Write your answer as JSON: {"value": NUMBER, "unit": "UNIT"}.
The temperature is {"value": 5, "unit": "°C"}
